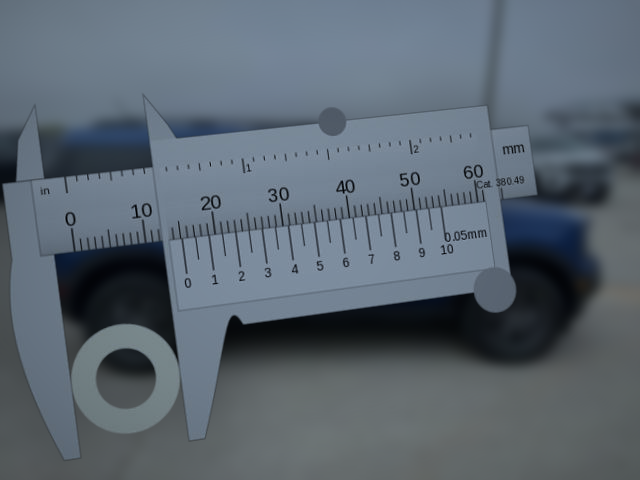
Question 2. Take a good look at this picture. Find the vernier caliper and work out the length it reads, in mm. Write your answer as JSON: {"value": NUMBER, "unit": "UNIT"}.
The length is {"value": 15.2, "unit": "mm"}
